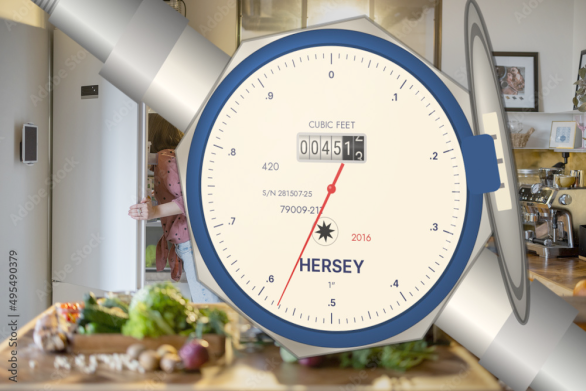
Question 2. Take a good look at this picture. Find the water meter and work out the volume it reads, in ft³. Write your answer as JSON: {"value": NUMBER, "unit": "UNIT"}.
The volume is {"value": 4512.57, "unit": "ft³"}
